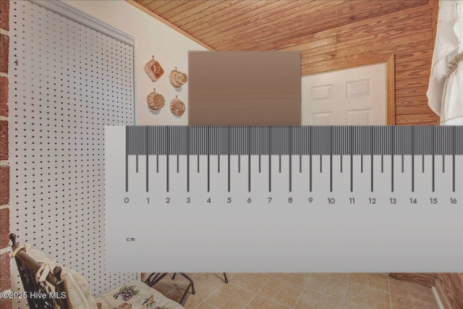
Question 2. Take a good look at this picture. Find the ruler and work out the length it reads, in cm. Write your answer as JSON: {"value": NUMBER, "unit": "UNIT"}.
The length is {"value": 5.5, "unit": "cm"}
